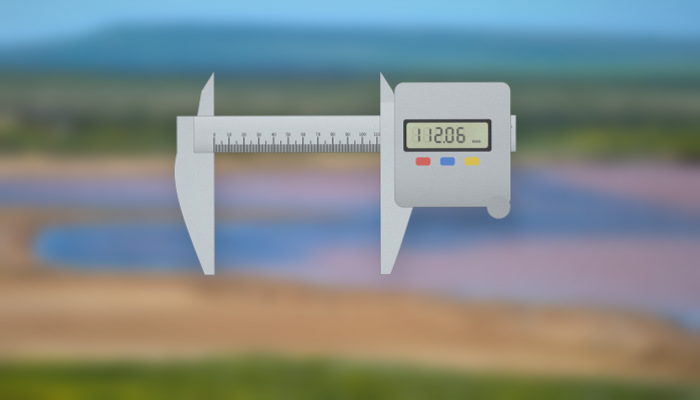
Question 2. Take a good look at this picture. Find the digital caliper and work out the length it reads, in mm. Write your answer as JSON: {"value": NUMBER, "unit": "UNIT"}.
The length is {"value": 112.06, "unit": "mm"}
